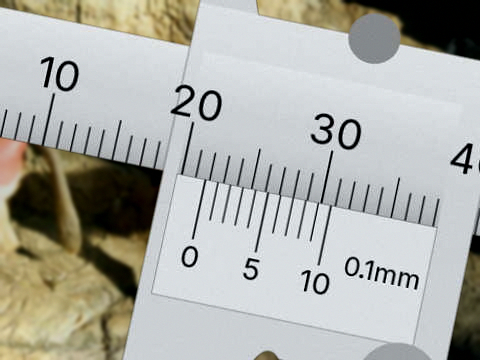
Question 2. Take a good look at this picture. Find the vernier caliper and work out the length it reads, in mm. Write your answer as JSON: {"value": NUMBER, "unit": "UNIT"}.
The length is {"value": 21.7, "unit": "mm"}
